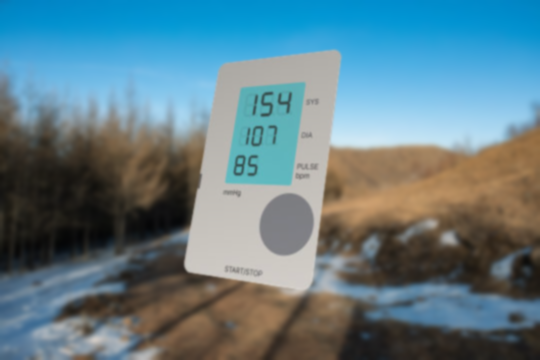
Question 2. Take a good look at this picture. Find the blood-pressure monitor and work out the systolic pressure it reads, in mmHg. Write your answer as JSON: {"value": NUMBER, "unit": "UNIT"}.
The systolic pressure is {"value": 154, "unit": "mmHg"}
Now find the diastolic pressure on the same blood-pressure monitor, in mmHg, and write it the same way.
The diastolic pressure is {"value": 107, "unit": "mmHg"}
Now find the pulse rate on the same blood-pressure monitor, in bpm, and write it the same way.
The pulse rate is {"value": 85, "unit": "bpm"}
